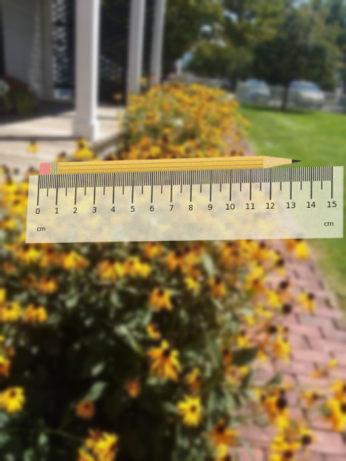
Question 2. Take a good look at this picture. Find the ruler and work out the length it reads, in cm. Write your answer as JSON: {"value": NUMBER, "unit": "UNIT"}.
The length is {"value": 13.5, "unit": "cm"}
